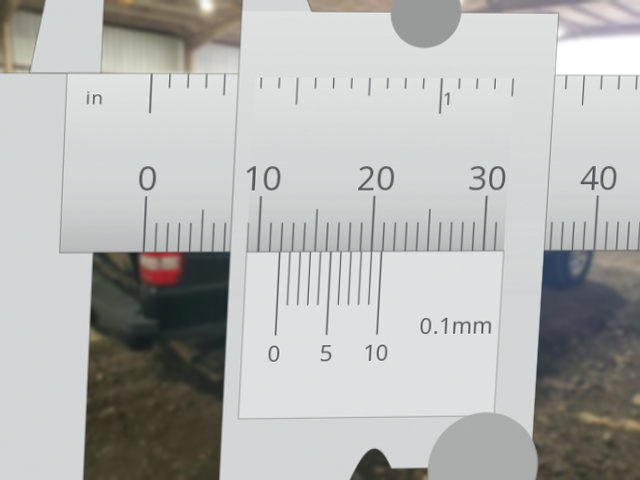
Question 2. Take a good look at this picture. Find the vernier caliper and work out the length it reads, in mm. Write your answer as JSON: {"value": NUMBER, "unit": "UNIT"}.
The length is {"value": 11.9, "unit": "mm"}
